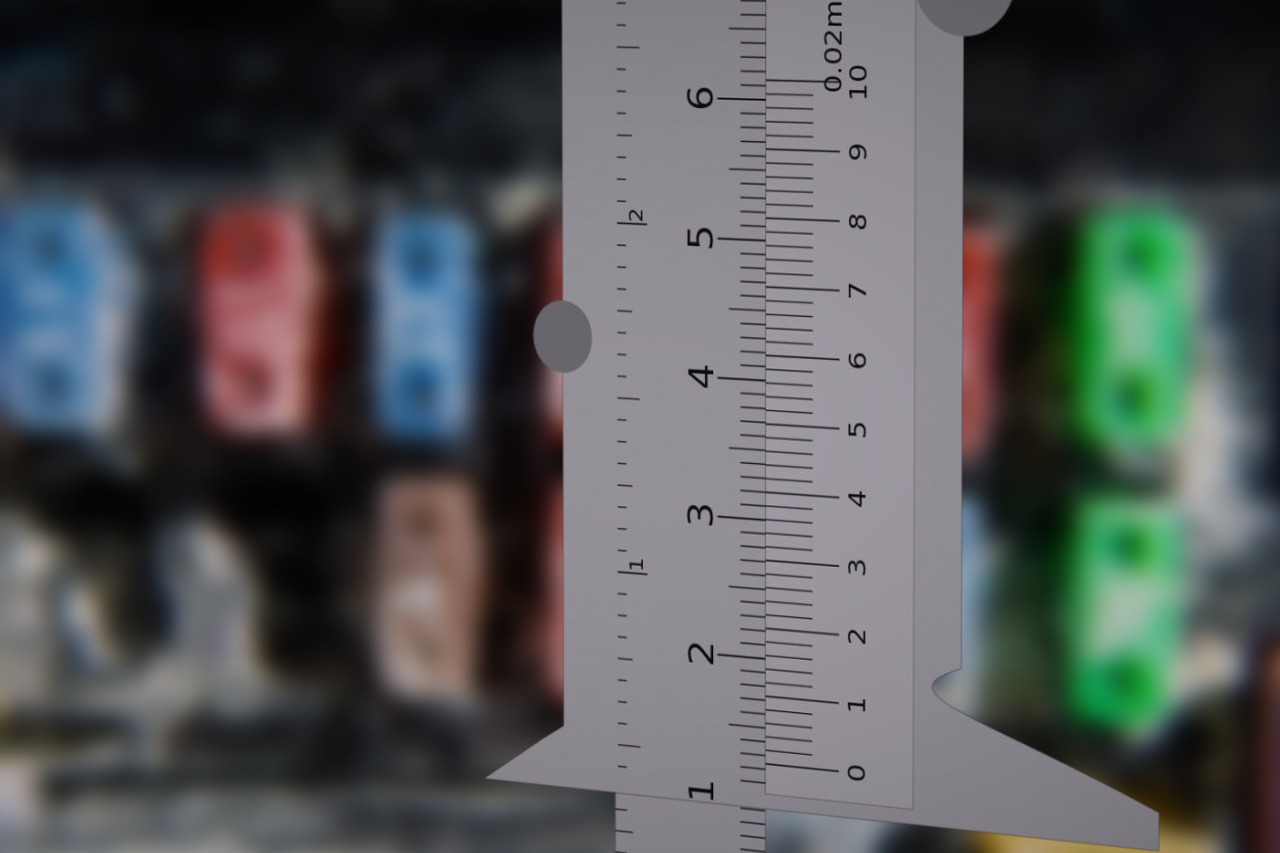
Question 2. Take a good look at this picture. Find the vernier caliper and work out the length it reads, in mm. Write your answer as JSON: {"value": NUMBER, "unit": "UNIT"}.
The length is {"value": 12.4, "unit": "mm"}
